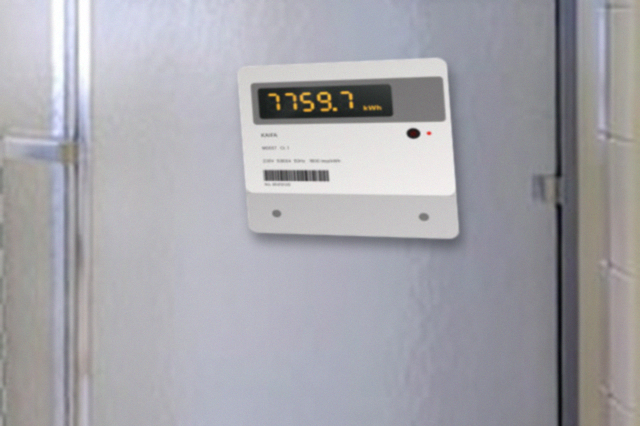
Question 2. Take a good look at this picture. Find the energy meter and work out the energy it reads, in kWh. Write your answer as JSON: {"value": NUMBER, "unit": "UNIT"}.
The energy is {"value": 7759.7, "unit": "kWh"}
